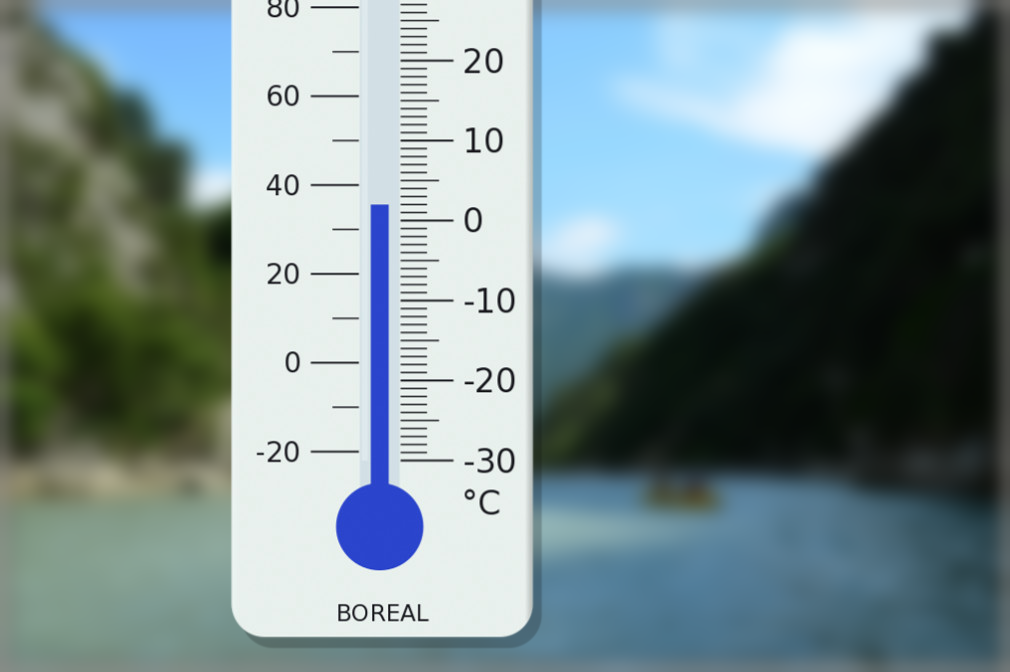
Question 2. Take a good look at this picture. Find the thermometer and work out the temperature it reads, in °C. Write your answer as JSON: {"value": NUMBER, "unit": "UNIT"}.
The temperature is {"value": 2, "unit": "°C"}
